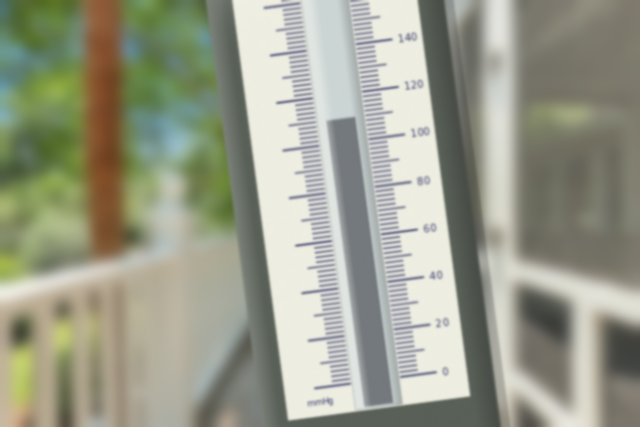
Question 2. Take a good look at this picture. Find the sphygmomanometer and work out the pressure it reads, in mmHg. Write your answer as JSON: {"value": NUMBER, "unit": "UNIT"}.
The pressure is {"value": 110, "unit": "mmHg"}
